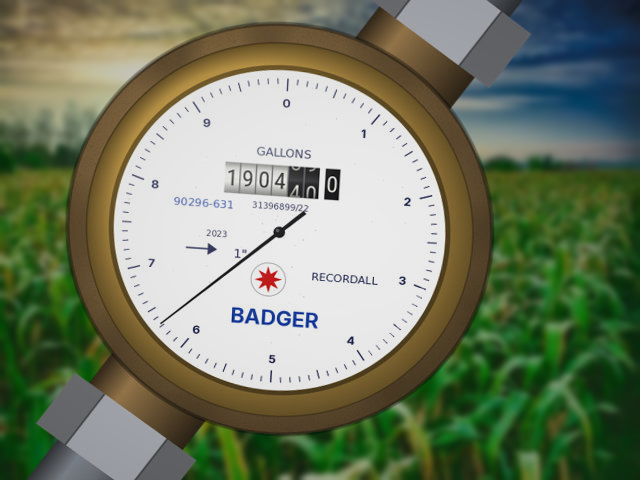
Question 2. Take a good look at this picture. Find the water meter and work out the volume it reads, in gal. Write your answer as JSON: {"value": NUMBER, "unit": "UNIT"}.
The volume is {"value": 1904396.3, "unit": "gal"}
